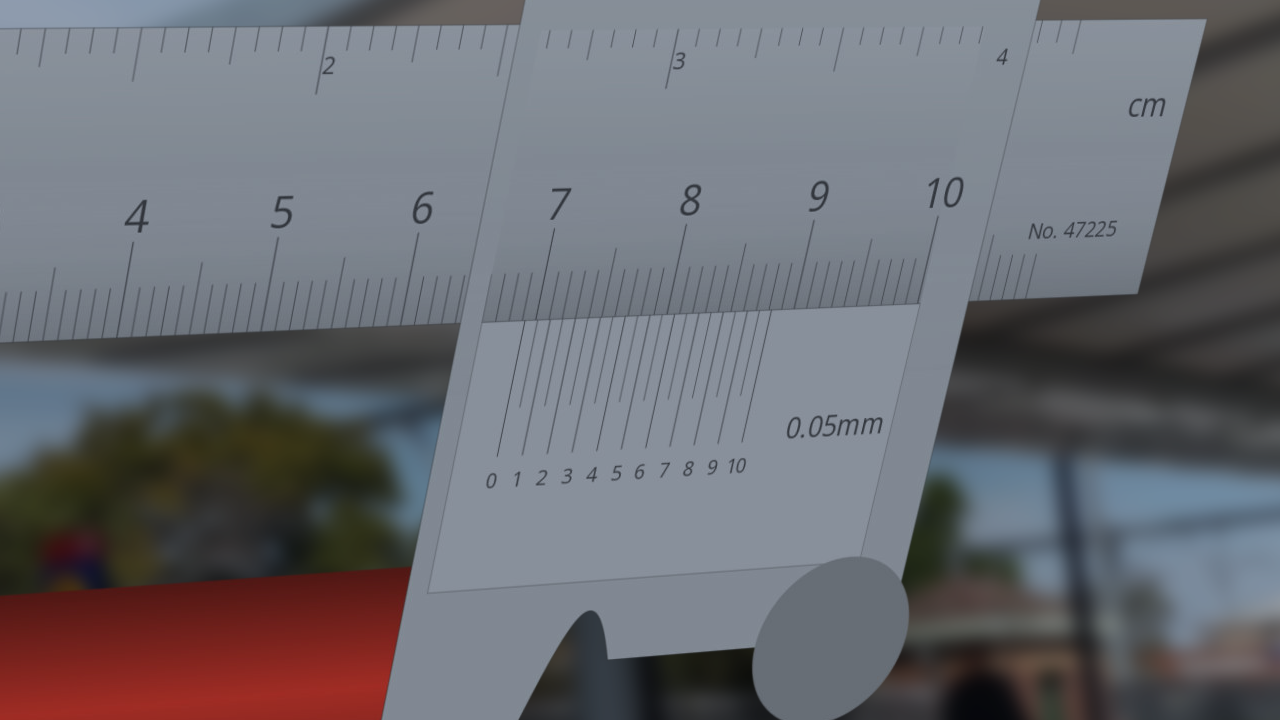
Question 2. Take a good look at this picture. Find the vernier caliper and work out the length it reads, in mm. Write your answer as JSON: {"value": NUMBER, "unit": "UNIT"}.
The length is {"value": 69.2, "unit": "mm"}
